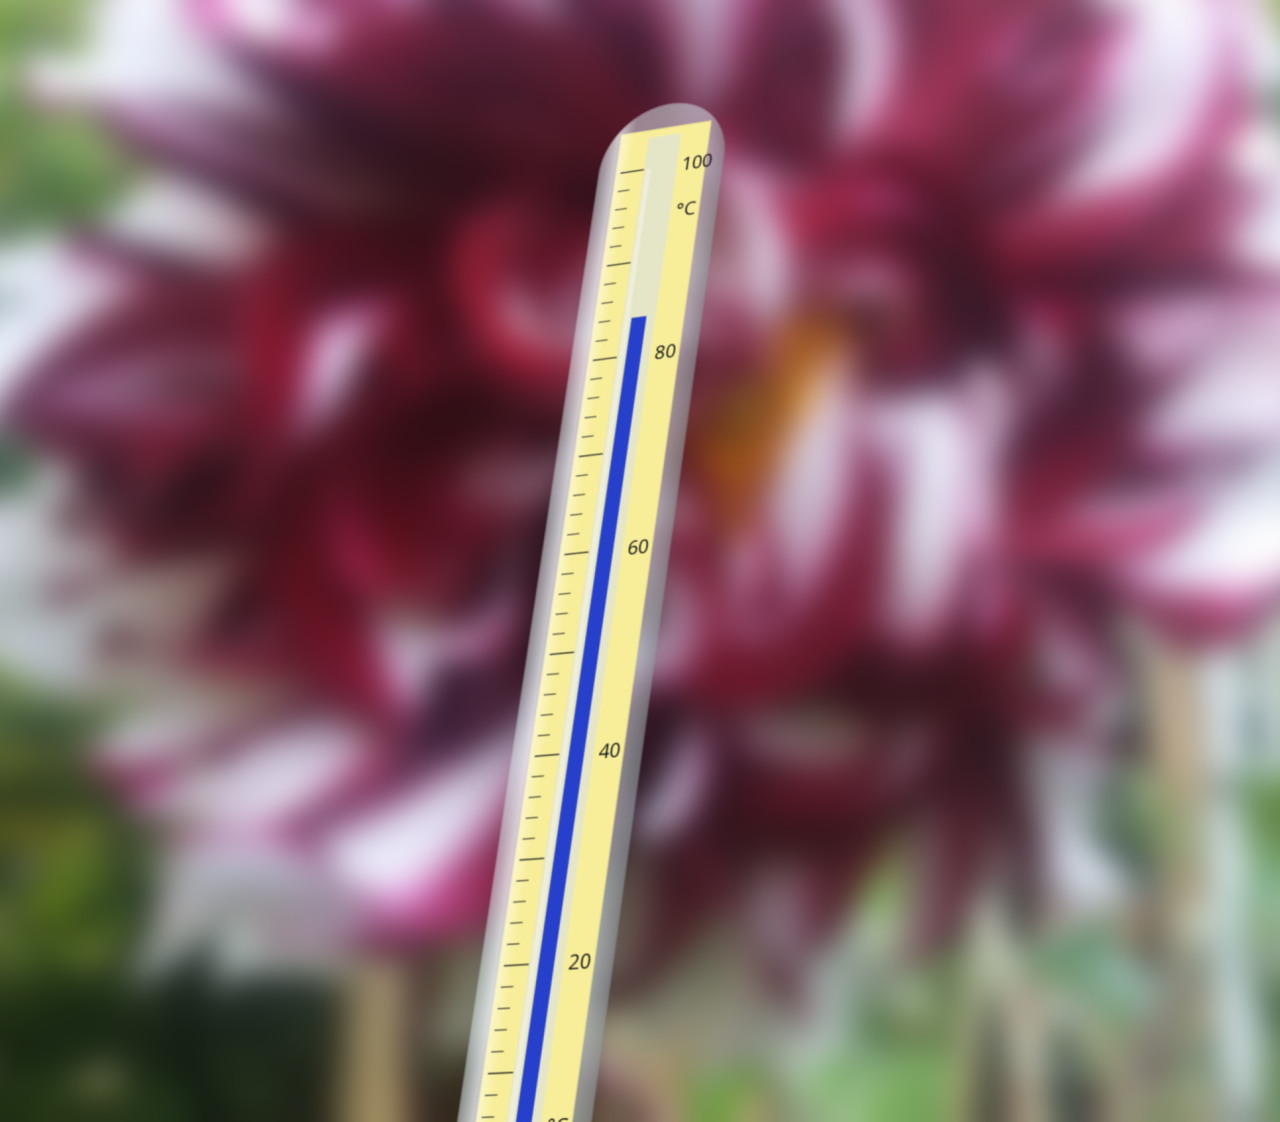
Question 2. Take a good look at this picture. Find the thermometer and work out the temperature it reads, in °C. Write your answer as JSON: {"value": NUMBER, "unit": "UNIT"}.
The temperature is {"value": 84, "unit": "°C"}
